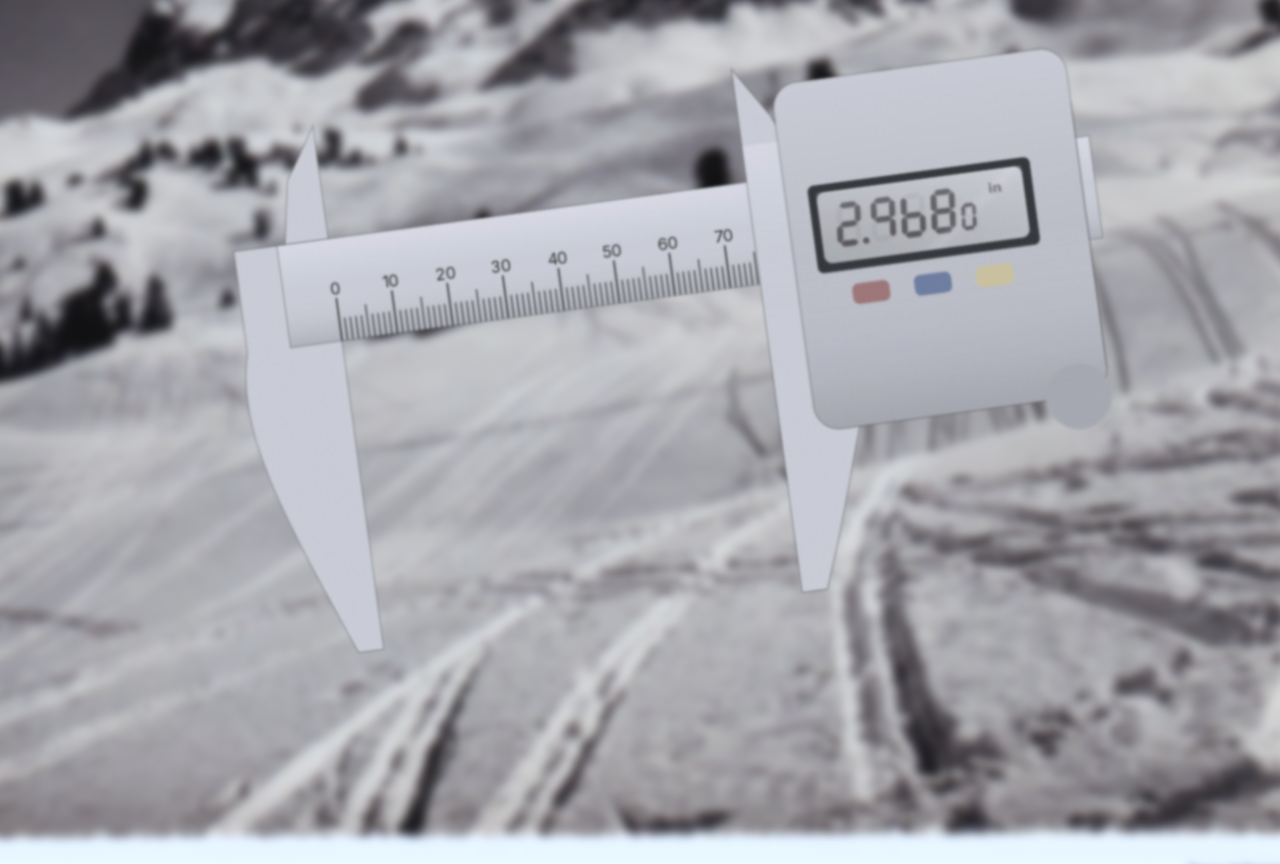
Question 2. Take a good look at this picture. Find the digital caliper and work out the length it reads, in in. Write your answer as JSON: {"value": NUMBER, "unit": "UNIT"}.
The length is {"value": 2.9680, "unit": "in"}
